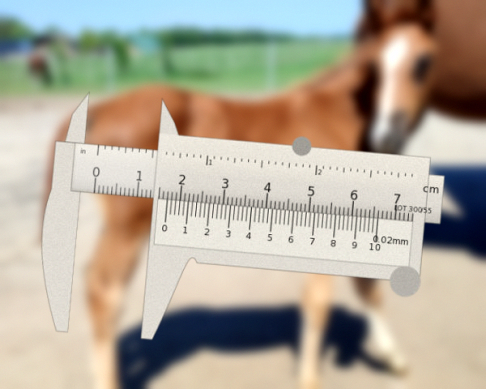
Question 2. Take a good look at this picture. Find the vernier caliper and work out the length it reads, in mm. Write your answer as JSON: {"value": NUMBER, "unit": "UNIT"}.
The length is {"value": 17.0, "unit": "mm"}
